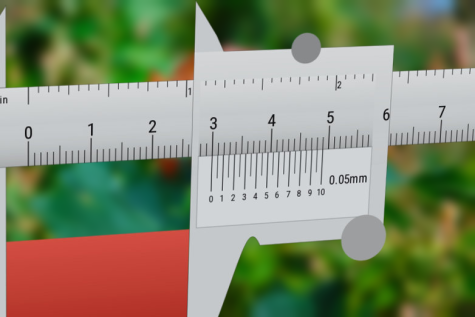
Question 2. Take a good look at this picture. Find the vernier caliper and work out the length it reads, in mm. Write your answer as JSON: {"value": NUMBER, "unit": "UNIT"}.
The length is {"value": 30.0, "unit": "mm"}
